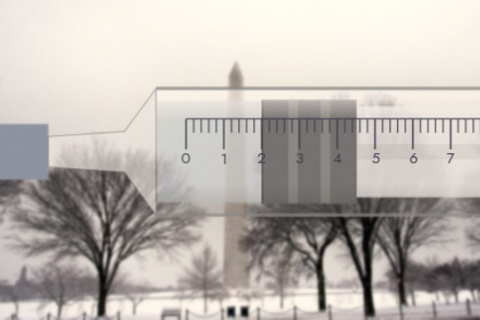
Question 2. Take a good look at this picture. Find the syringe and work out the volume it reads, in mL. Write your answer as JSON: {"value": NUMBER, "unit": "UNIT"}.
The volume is {"value": 2, "unit": "mL"}
